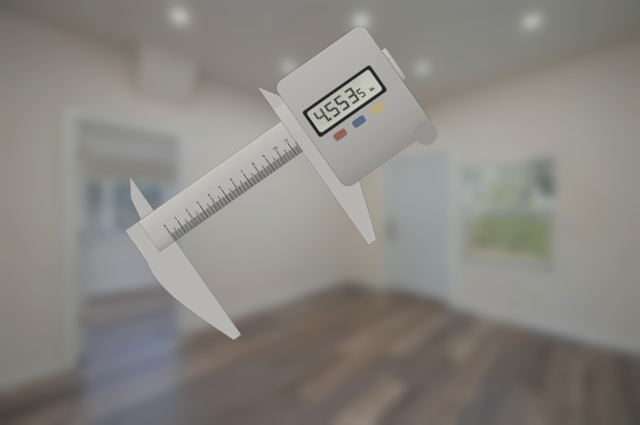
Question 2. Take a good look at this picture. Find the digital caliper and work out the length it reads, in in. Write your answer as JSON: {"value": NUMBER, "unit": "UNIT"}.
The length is {"value": 4.5535, "unit": "in"}
